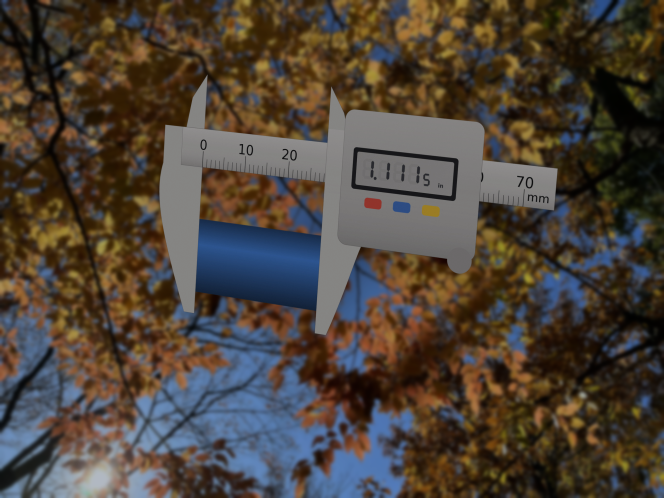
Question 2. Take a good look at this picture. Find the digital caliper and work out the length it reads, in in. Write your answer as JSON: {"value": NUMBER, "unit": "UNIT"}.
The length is {"value": 1.1115, "unit": "in"}
